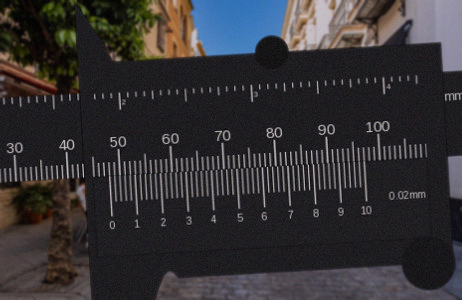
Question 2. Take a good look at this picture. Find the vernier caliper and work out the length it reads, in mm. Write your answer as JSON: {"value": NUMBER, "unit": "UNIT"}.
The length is {"value": 48.0, "unit": "mm"}
